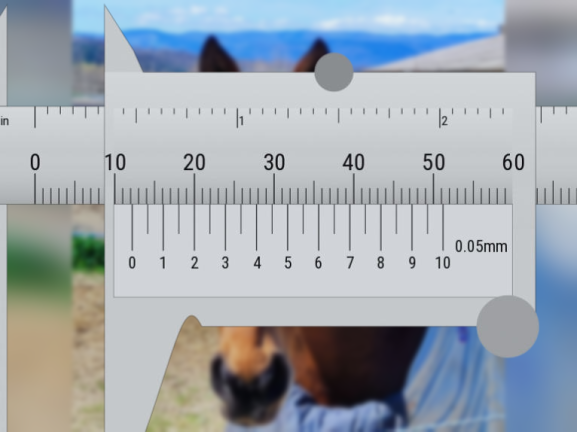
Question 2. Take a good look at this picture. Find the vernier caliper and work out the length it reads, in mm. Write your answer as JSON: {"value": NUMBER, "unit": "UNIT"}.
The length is {"value": 12.2, "unit": "mm"}
